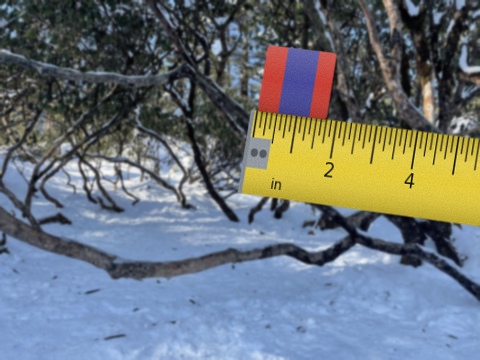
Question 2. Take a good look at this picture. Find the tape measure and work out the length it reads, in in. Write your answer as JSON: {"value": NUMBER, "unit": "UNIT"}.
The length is {"value": 1.75, "unit": "in"}
